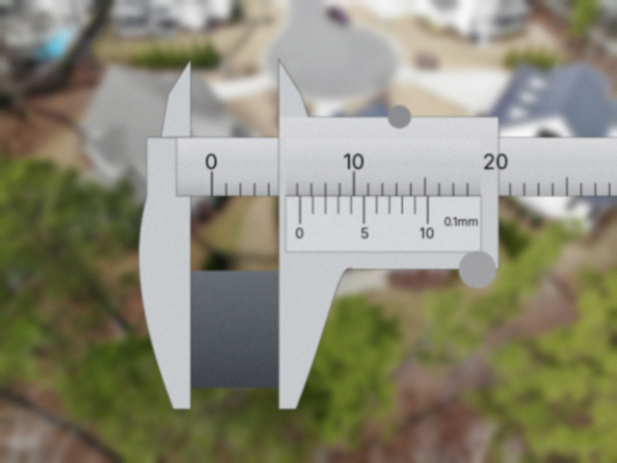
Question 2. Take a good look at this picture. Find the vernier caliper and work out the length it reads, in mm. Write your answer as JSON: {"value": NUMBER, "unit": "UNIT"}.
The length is {"value": 6.2, "unit": "mm"}
